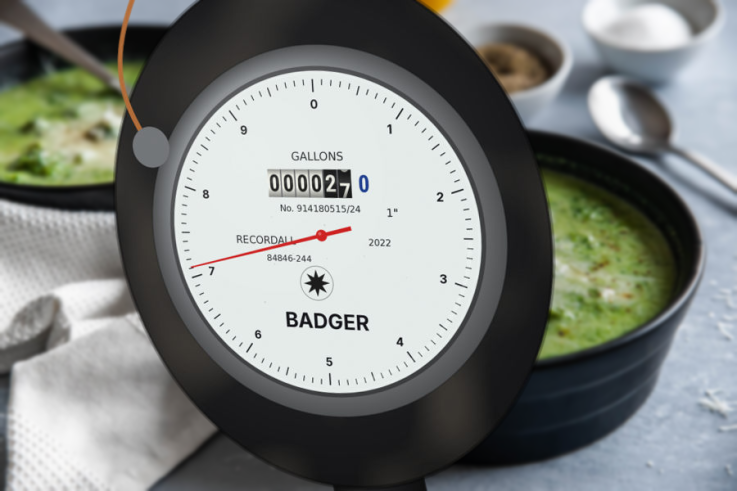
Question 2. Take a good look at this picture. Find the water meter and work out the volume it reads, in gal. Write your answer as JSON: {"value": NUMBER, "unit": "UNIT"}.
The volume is {"value": 267.1, "unit": "gal"}
